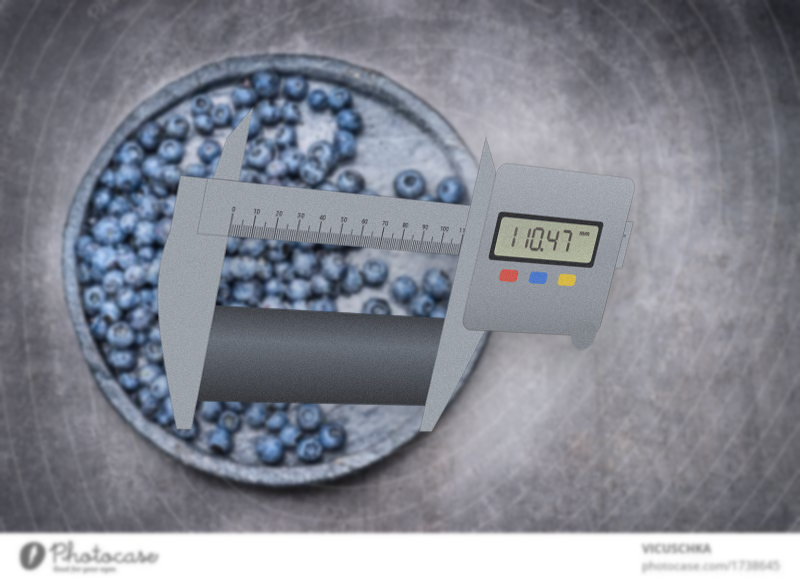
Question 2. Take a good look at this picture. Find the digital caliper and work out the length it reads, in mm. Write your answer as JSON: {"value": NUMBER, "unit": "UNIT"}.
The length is {"value": 110.47, "unit": "mm"}
